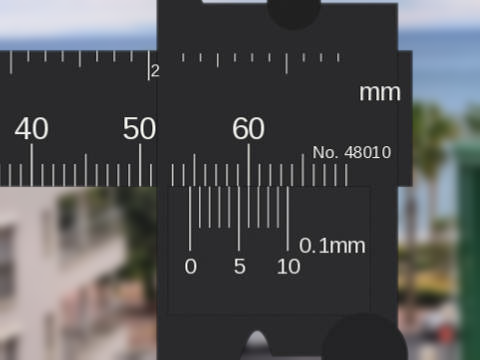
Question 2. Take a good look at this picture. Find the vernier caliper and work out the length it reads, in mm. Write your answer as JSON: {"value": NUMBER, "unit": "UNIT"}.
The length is {"value": 54.6, "unit": "mm"}
